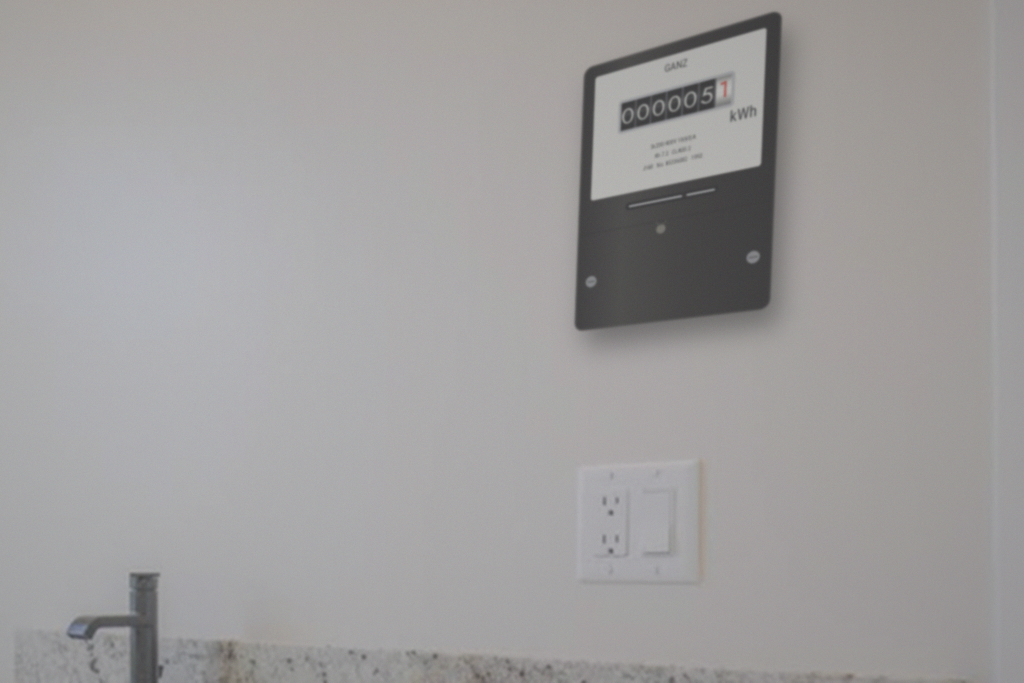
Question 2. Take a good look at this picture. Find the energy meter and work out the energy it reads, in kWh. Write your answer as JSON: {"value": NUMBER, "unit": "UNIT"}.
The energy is {"value": 5.1, "unit": "kWh"}
